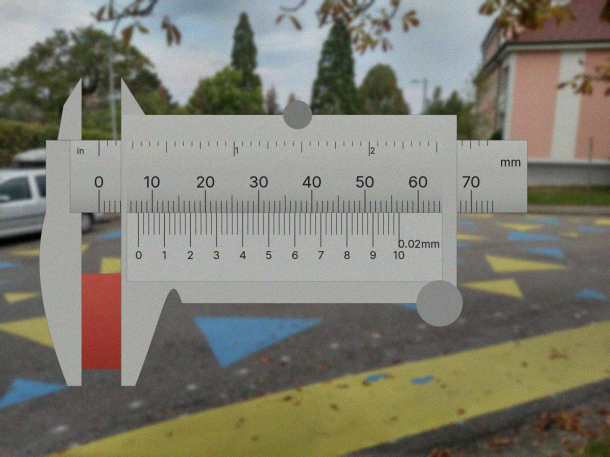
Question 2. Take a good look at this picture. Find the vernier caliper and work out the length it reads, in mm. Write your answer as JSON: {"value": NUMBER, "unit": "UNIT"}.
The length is {"value": 7.4, "unit": "mm"}
